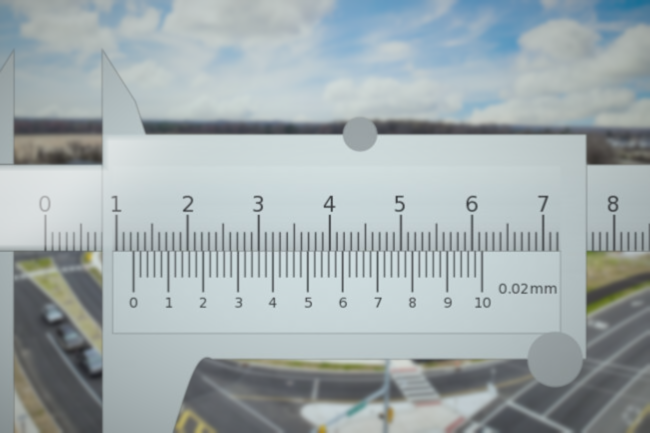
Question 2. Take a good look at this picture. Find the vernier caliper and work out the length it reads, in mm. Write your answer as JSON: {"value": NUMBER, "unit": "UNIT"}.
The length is {"value": 12.4, "unit": "mm"}
